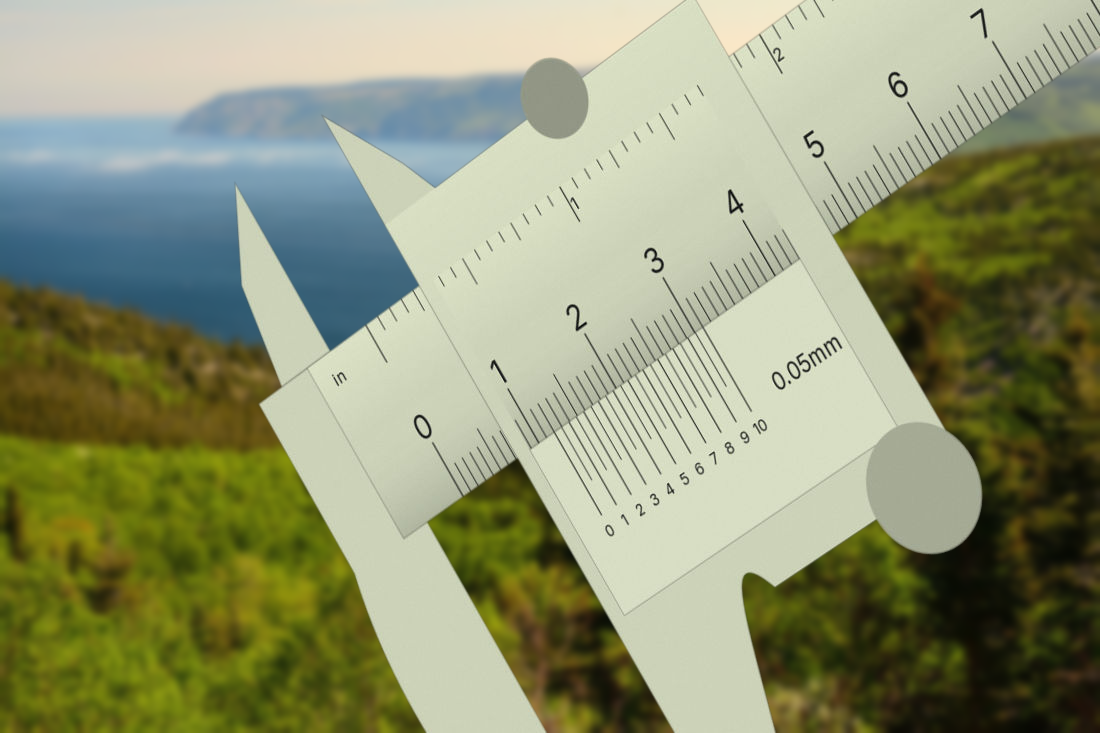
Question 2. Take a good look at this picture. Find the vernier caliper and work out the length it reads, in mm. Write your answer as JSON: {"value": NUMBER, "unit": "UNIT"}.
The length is {"value": 12.0, "unit": "mm"}
